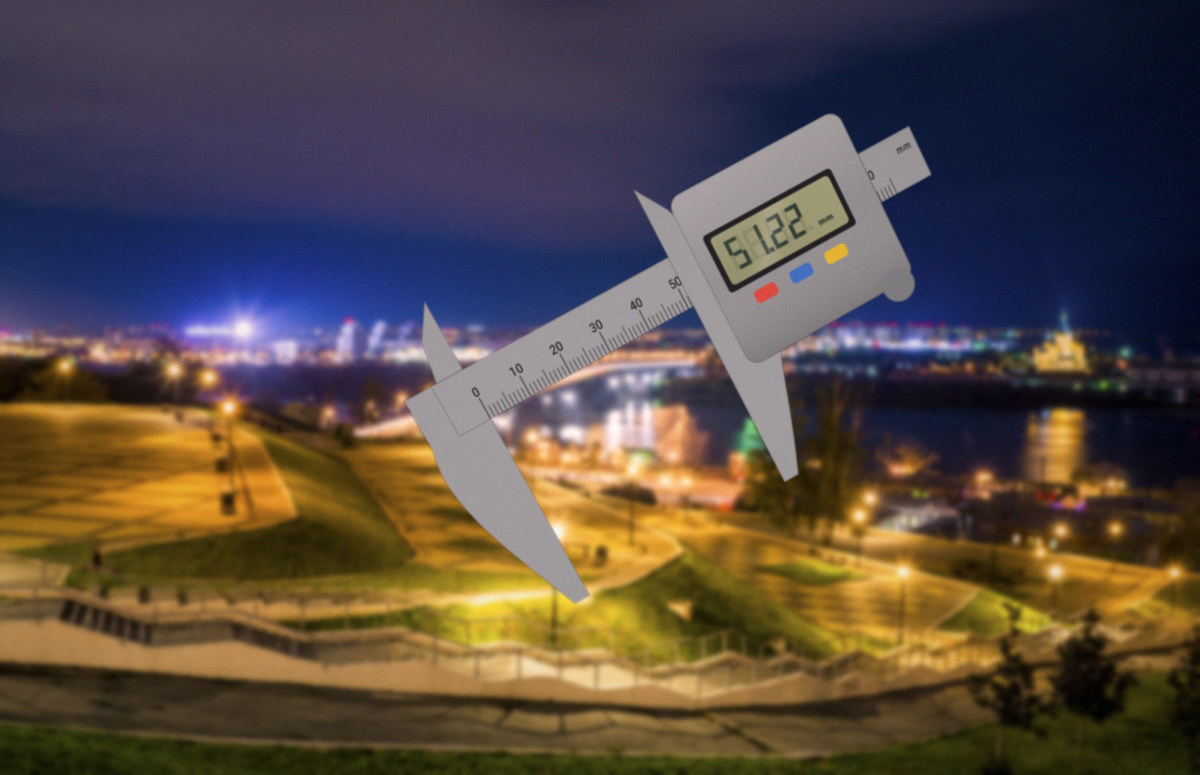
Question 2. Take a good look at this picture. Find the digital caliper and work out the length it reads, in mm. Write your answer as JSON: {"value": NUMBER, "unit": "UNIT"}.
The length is {"value": 51.22, "unit": "mm"}
